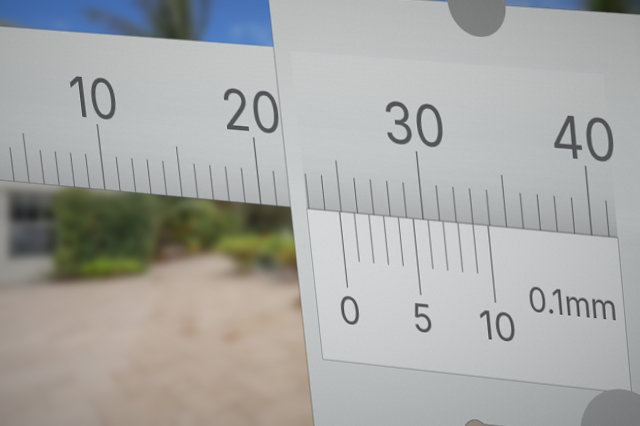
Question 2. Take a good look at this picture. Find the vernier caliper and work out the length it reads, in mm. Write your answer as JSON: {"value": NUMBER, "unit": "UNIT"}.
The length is {"value": 24.9, "unit": "mm"}
